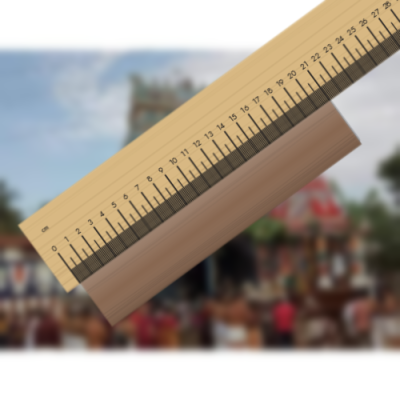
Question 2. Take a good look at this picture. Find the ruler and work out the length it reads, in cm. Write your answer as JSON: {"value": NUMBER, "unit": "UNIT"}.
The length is {"value": 21, "unit": "cm"}
